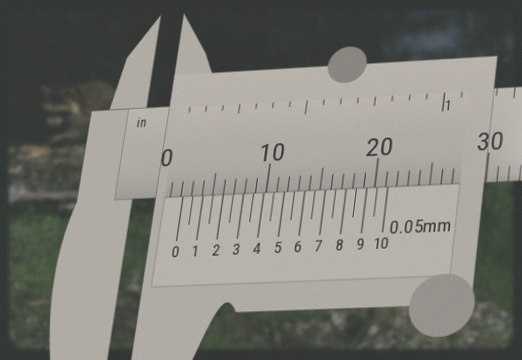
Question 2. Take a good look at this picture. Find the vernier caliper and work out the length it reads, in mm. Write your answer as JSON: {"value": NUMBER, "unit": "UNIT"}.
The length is {"value": 2.2, "unit": "mm"}
